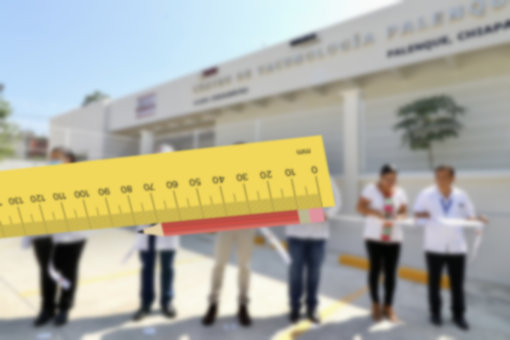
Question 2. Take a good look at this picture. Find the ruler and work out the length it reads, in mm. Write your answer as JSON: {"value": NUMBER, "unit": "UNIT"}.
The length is {"value": 80, "unit": "mm"}
